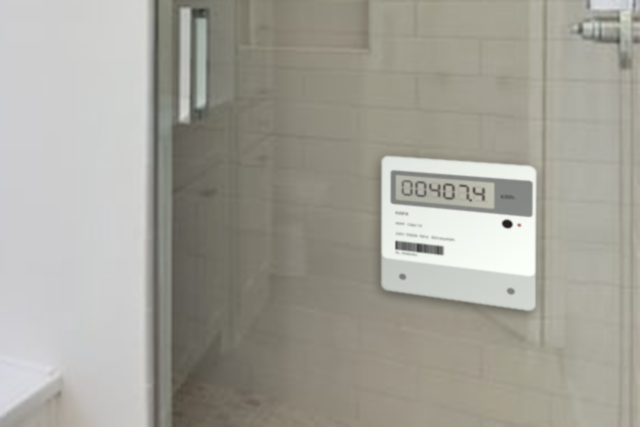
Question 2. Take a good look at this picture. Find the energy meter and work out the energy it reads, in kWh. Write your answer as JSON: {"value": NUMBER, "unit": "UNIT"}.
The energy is {"value": 407.4, "unit": "kWh"}
